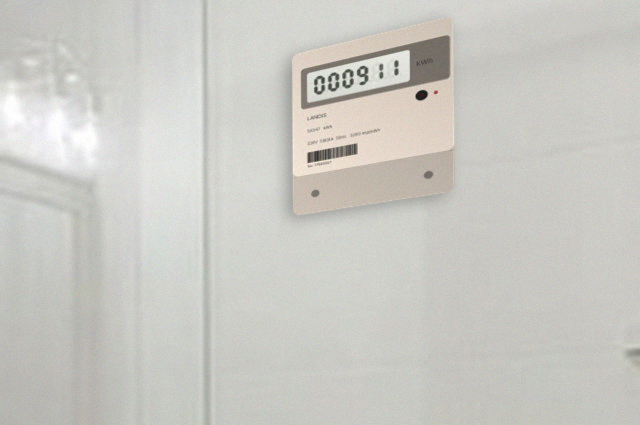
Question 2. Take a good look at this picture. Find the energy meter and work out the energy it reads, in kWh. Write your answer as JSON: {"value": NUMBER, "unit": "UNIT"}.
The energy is {"value": 911, "unit": "kWh"}
